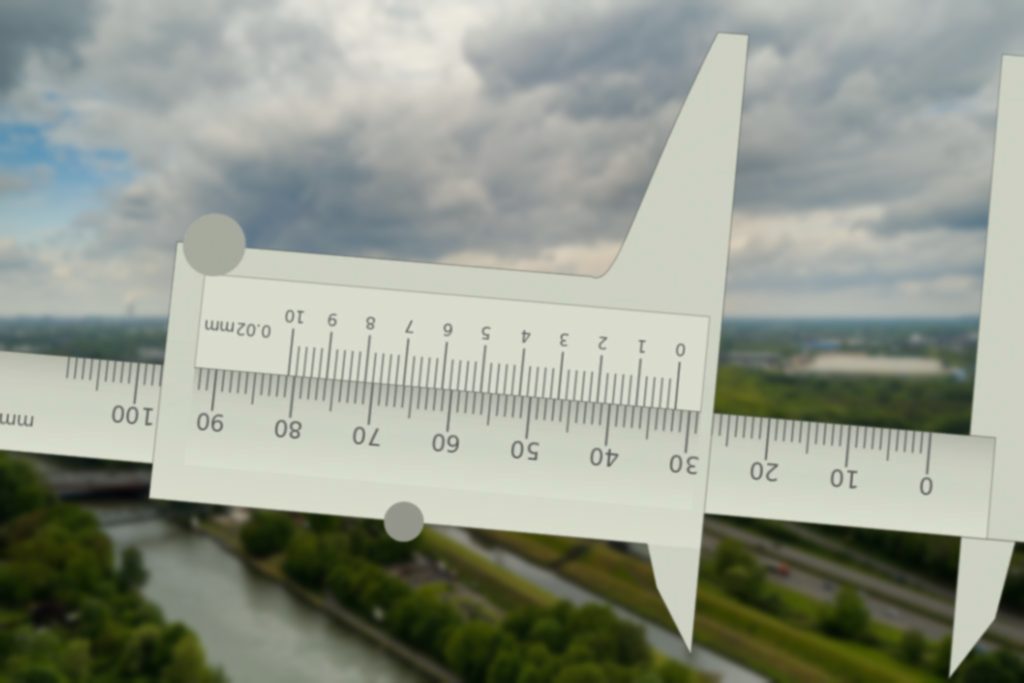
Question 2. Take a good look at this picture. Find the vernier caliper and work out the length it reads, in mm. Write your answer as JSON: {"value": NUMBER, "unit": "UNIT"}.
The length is {"value": 31.8, "unit": "mm"}
